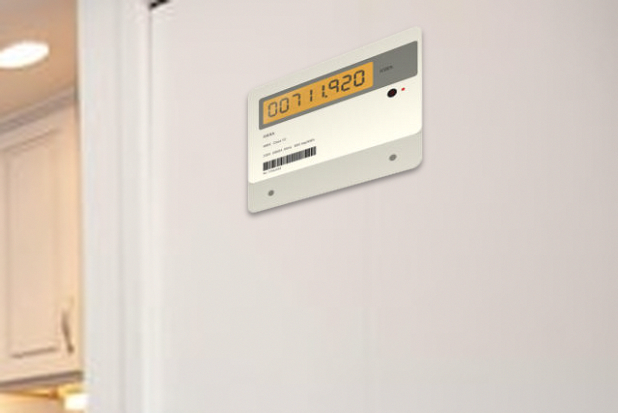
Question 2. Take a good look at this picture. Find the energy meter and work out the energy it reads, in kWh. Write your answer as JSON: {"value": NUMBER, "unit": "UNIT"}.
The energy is {"value": 711.920, "unit": "kWh"}
